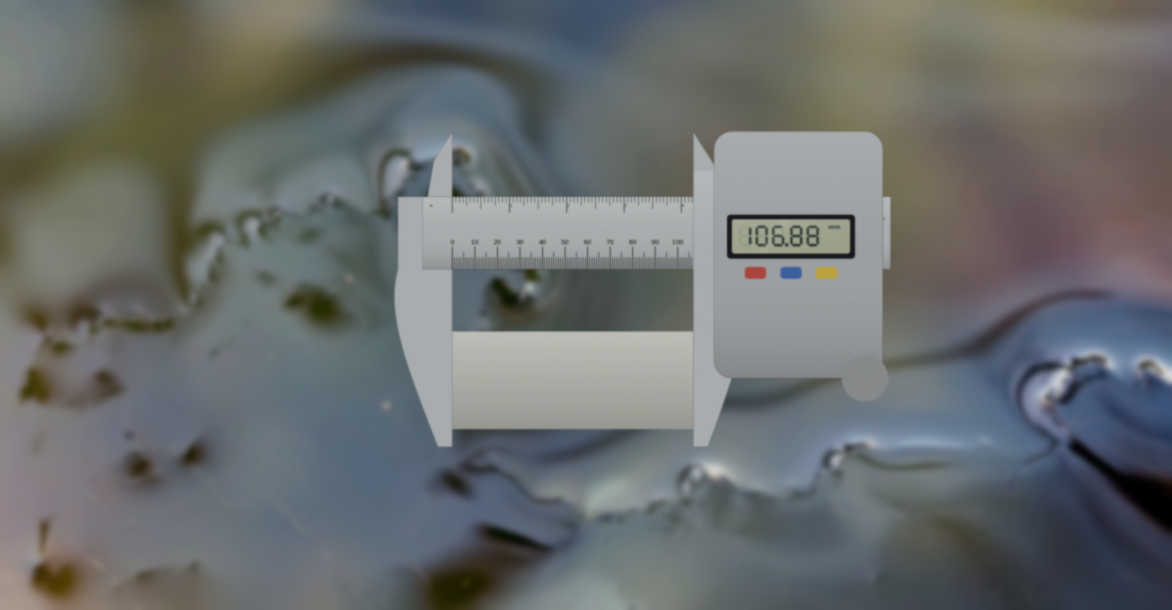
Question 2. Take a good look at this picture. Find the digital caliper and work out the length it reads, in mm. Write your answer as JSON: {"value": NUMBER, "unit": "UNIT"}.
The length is {"value": 106.88, "unit": "mm"}
